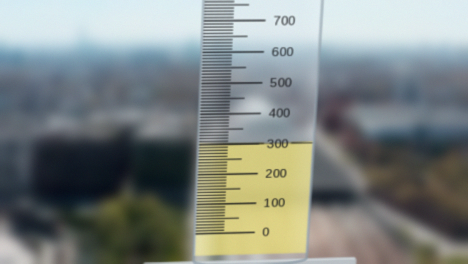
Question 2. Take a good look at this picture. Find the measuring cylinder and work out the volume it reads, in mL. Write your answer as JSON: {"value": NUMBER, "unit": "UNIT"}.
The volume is {"value": 300, "unit": "mL"}
